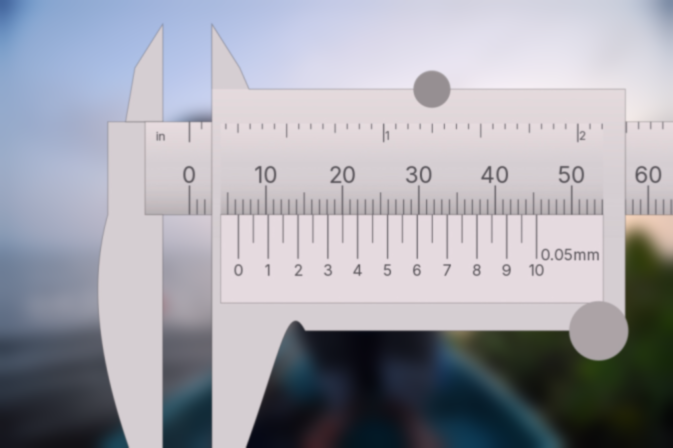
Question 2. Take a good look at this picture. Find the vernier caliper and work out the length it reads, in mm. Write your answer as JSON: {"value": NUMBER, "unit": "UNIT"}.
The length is {"value": 6.4, "unit": "mm"}
